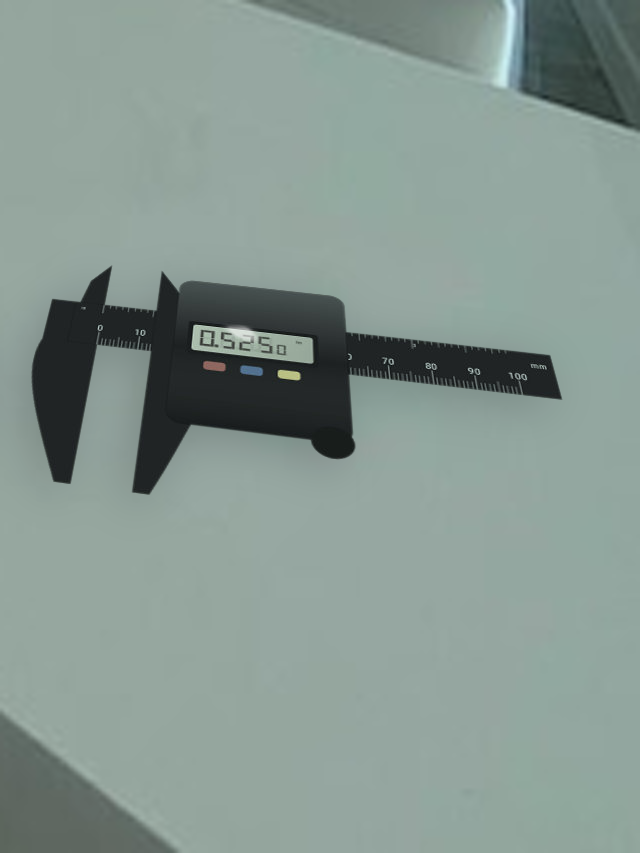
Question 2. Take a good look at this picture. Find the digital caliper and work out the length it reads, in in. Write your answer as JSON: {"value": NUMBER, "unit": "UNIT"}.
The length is {"value": 0.5250, "unit": "in"}
